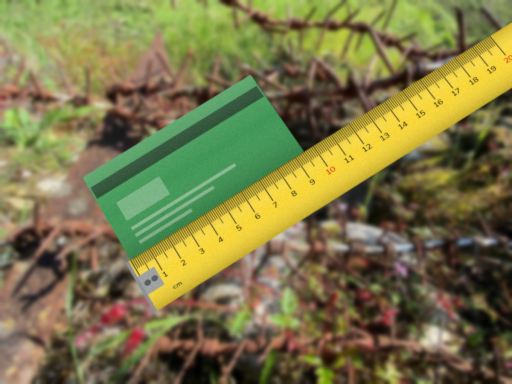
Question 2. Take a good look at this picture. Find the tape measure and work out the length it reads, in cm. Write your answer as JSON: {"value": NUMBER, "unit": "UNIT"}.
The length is {"value": 9.5, "unit": "cm"}
